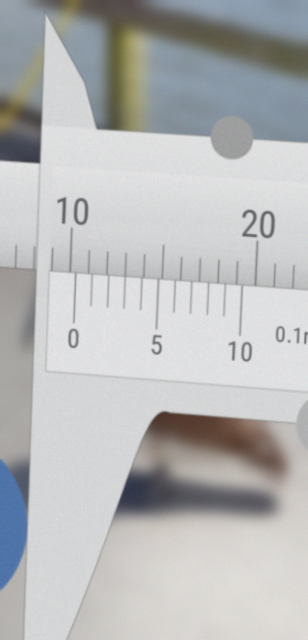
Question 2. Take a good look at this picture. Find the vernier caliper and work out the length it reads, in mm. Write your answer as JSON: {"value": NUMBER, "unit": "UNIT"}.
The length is {"value": 10.3, "unit": "mm"}
